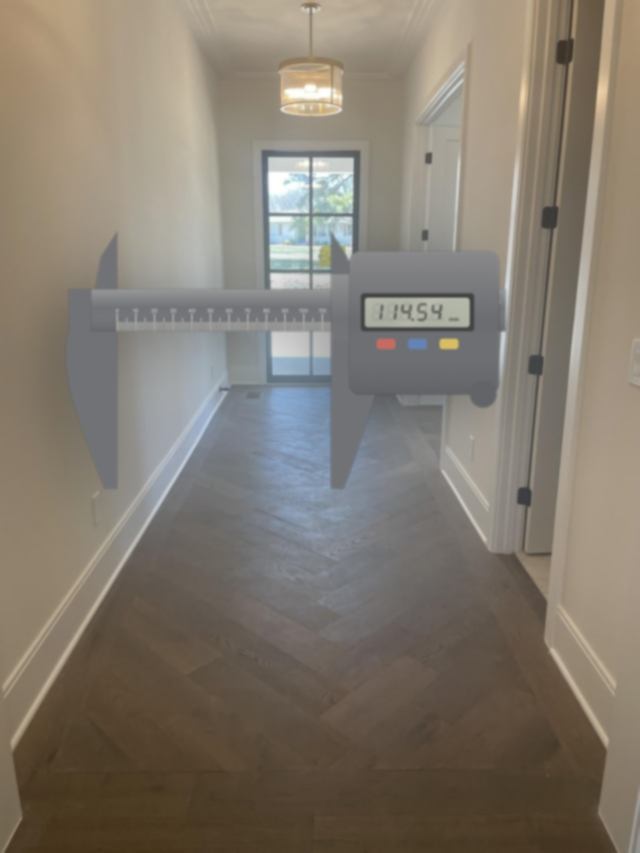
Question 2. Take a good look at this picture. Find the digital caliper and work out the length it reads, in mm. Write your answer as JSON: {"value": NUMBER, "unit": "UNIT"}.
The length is {"value": 114.54, "unit": "mm"}
